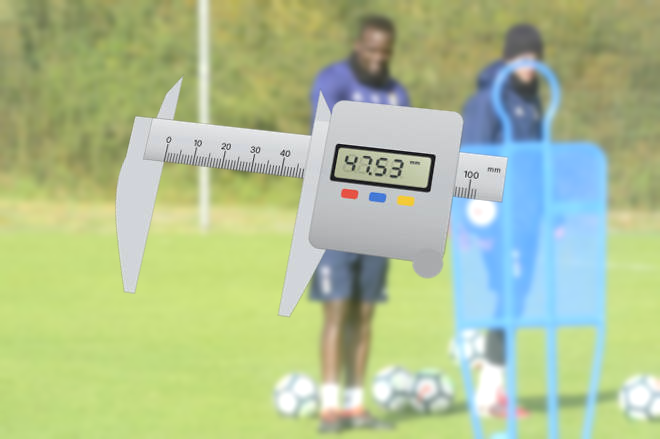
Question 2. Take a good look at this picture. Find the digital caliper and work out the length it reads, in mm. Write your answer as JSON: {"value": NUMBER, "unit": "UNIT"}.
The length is {"value": 47.53, "unit": "mm"}
